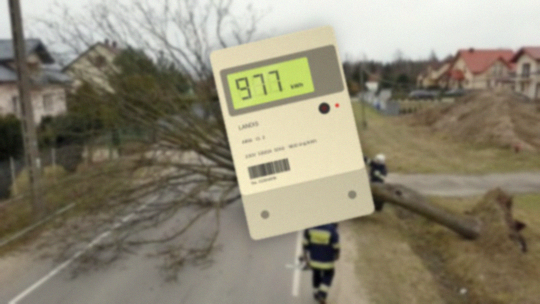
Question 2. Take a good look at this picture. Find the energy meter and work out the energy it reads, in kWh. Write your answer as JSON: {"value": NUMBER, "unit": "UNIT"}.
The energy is {"value": 977, "unit": "kWh"}
